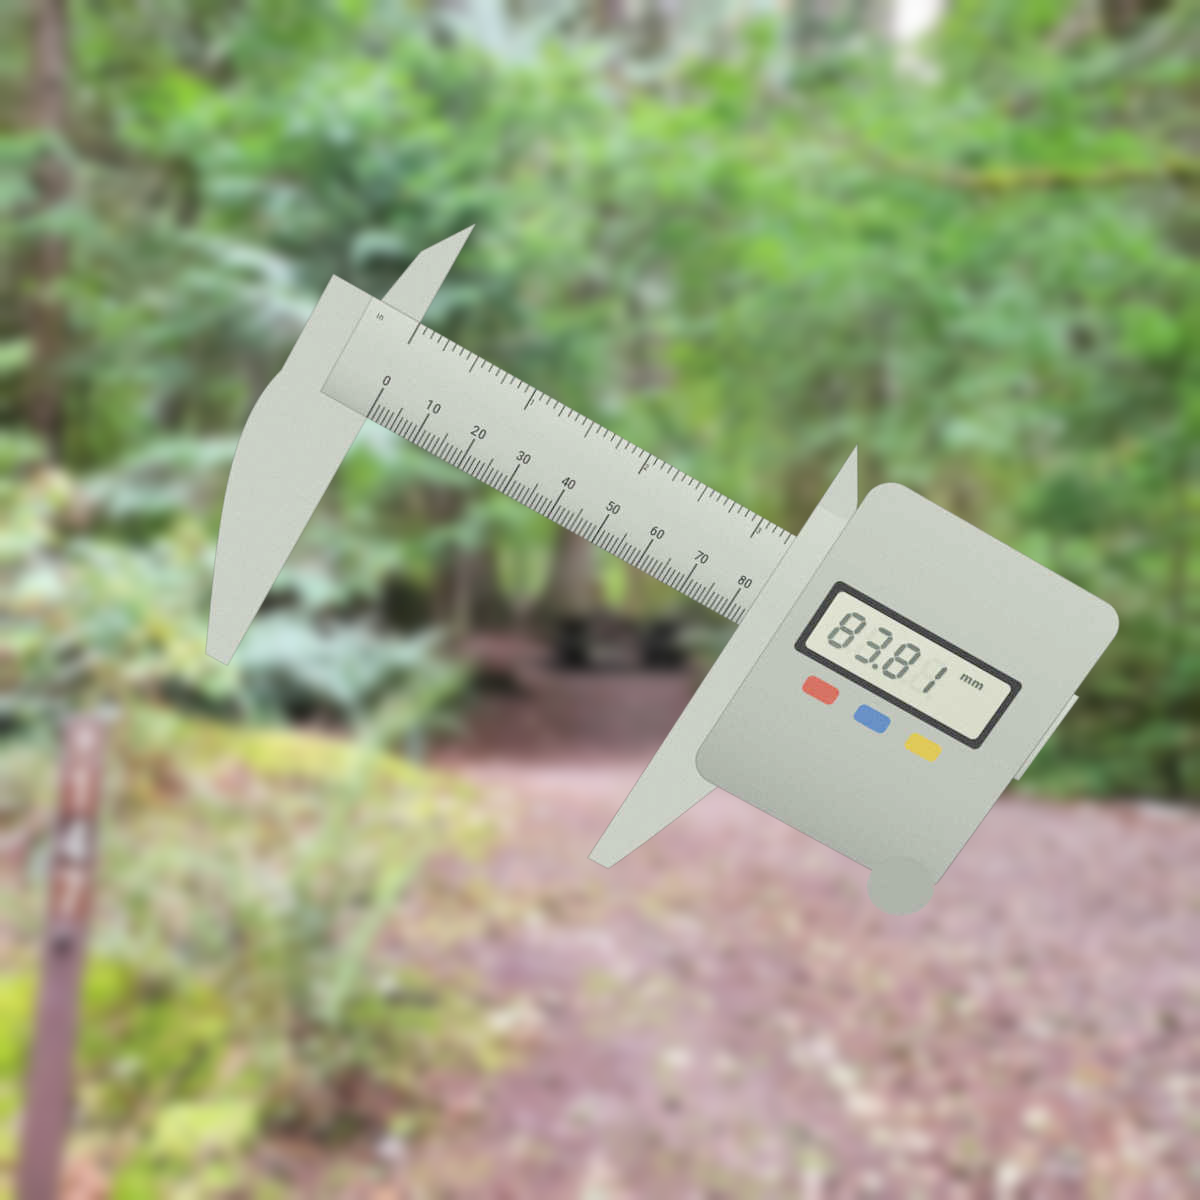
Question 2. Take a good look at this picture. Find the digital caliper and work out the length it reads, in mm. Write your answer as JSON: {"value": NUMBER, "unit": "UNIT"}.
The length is {"value": 83.81, "unit": "mm"}
